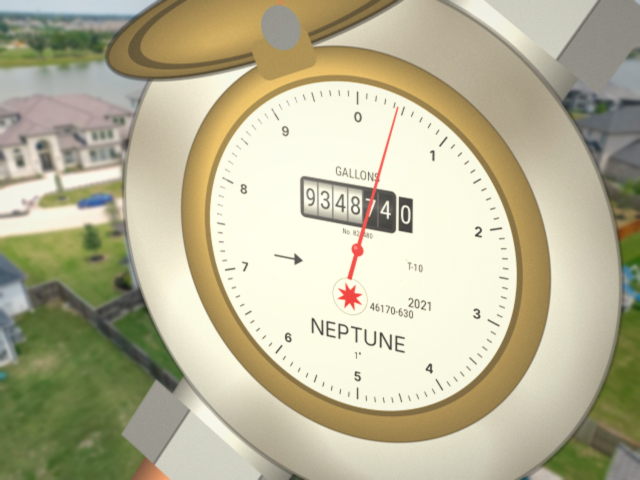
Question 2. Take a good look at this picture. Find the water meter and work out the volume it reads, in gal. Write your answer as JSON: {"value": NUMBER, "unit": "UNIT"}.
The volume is {"value": 9348740.4, "unit": "gal"}
